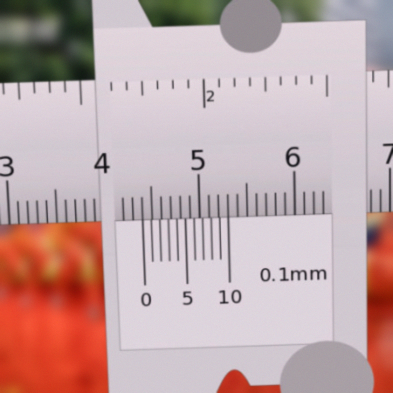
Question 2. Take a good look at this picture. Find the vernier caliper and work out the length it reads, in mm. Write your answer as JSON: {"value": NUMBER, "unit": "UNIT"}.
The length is {"value": 44.0, "unit": "mm"}
